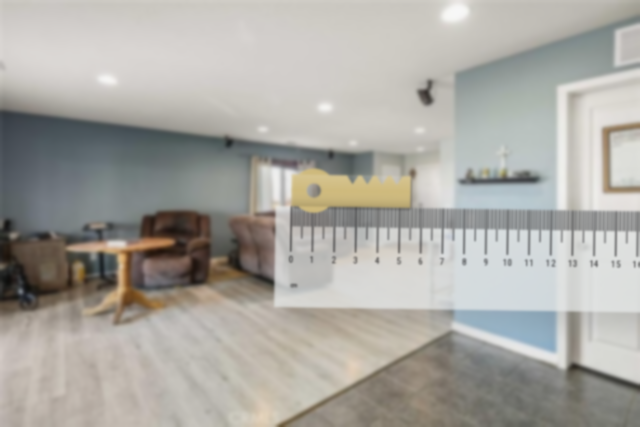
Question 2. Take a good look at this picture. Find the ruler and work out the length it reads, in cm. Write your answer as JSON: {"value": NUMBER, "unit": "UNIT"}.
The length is {"value": 5.5, "unit": "cm"}
